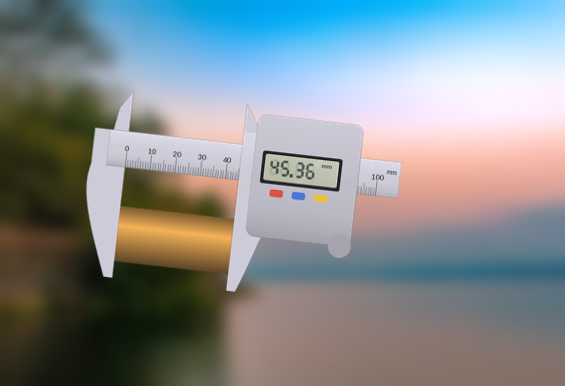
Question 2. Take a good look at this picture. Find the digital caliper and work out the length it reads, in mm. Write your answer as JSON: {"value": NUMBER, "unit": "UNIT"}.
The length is {"value": 45.36, "unit": "mm"}
